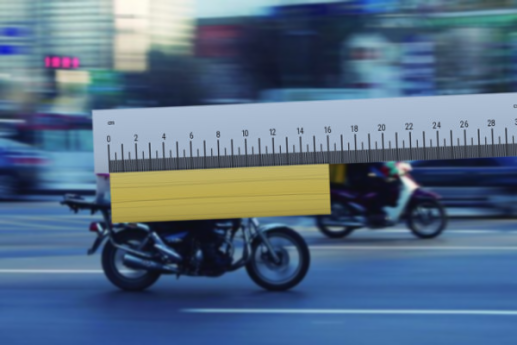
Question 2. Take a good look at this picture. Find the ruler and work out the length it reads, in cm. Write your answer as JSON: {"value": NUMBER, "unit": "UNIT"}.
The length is {"value": 16, "unit": "cm"}
